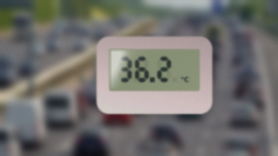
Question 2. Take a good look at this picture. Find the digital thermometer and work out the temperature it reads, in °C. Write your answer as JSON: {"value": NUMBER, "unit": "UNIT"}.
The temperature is {"value": 36.2, "unit": "°C"}
